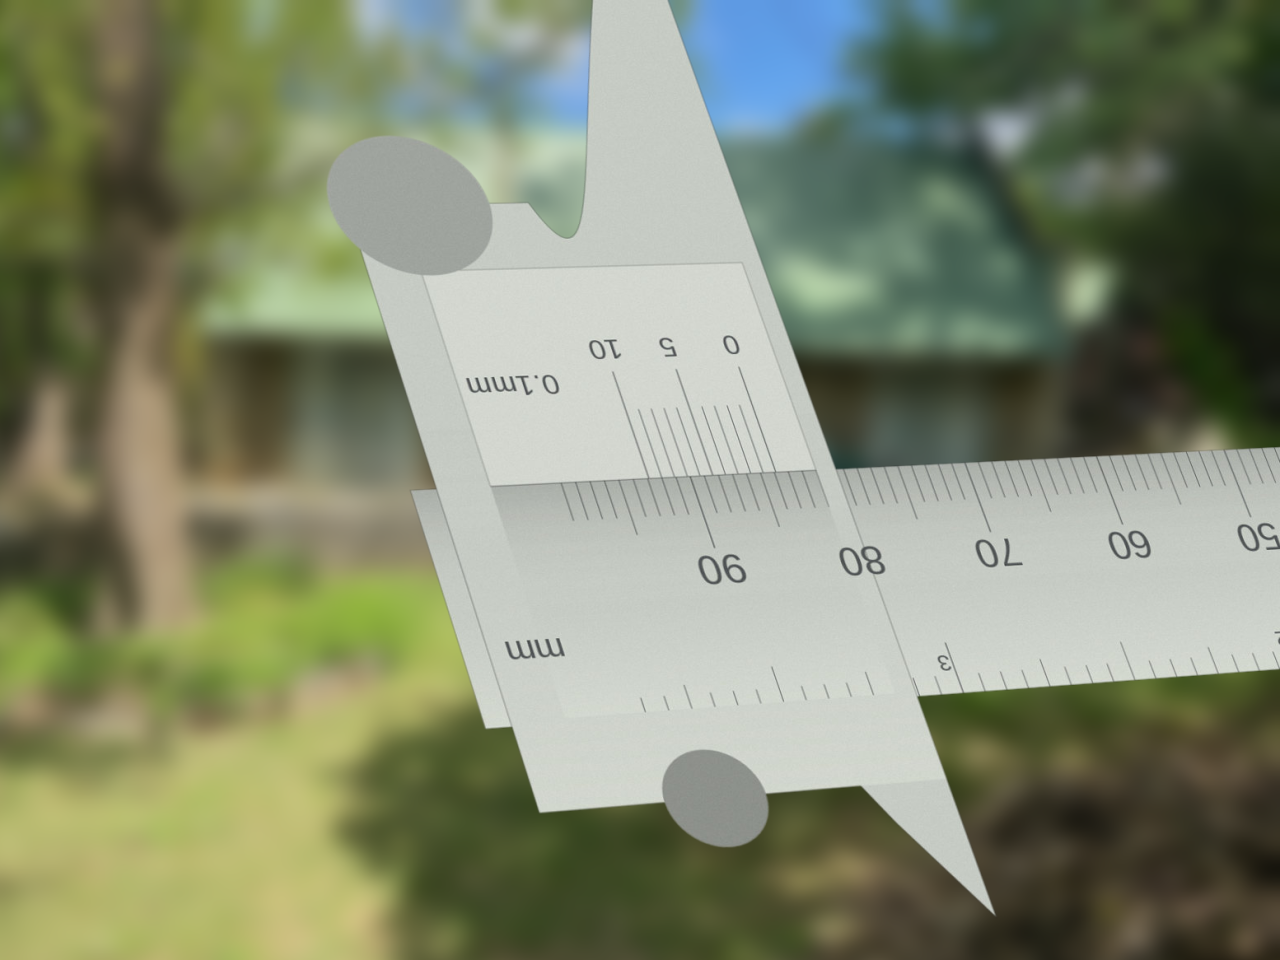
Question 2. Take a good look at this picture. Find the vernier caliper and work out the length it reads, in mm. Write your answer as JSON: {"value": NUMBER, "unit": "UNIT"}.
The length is {"value": 83.9, "unit": "mm"}
